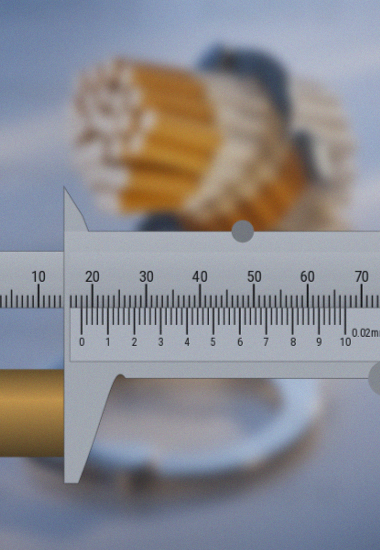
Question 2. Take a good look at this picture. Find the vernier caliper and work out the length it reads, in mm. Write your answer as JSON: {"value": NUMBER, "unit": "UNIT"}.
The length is {"value": 18.0, "unit": "mm"}
